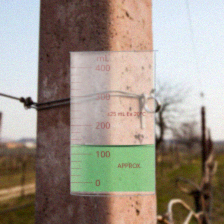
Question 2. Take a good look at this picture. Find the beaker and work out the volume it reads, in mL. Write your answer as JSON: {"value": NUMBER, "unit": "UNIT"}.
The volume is {"value": 125, "unit": "mL"}
